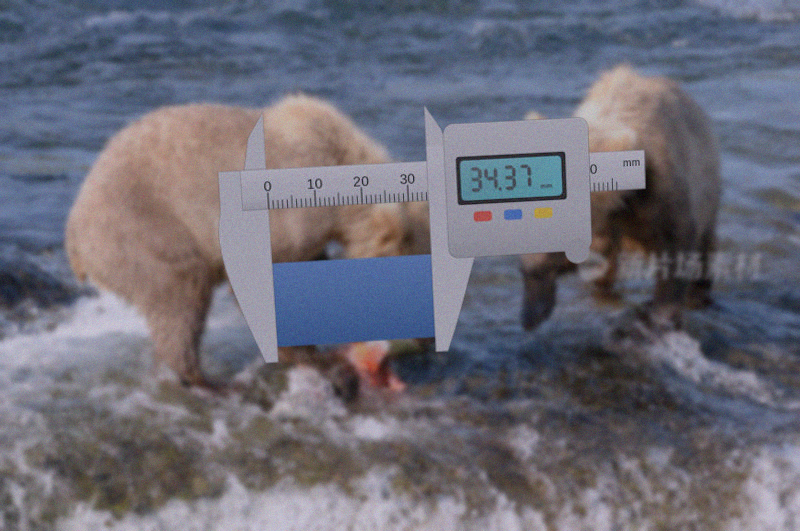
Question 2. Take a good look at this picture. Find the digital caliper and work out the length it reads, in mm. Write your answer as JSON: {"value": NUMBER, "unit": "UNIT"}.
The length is {"value": 34.37, "unit": "mm"}
